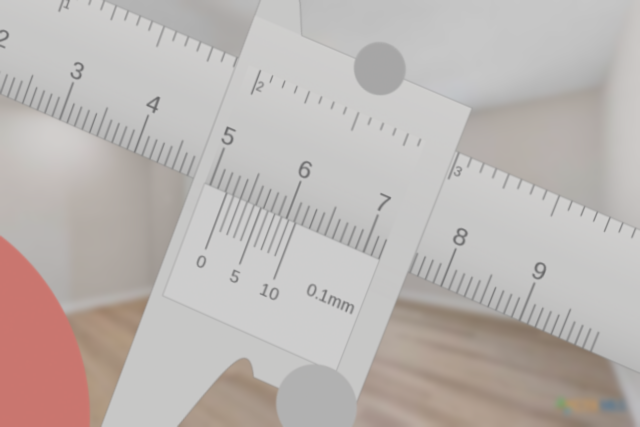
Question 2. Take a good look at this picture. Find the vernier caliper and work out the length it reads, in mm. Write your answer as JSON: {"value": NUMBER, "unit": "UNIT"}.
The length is {"value": 52.2, "unit": "mm"}
